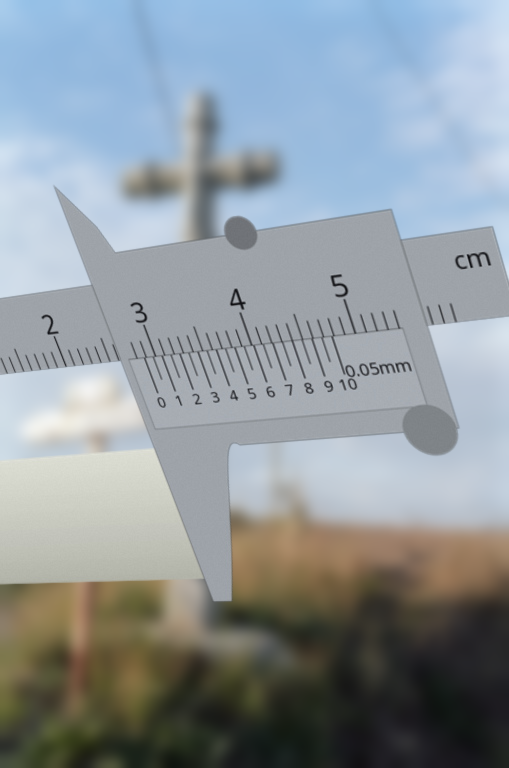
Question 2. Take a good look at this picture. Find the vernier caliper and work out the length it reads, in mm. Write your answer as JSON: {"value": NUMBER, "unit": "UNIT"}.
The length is {"value": 28.8, "unit": "mm"}
